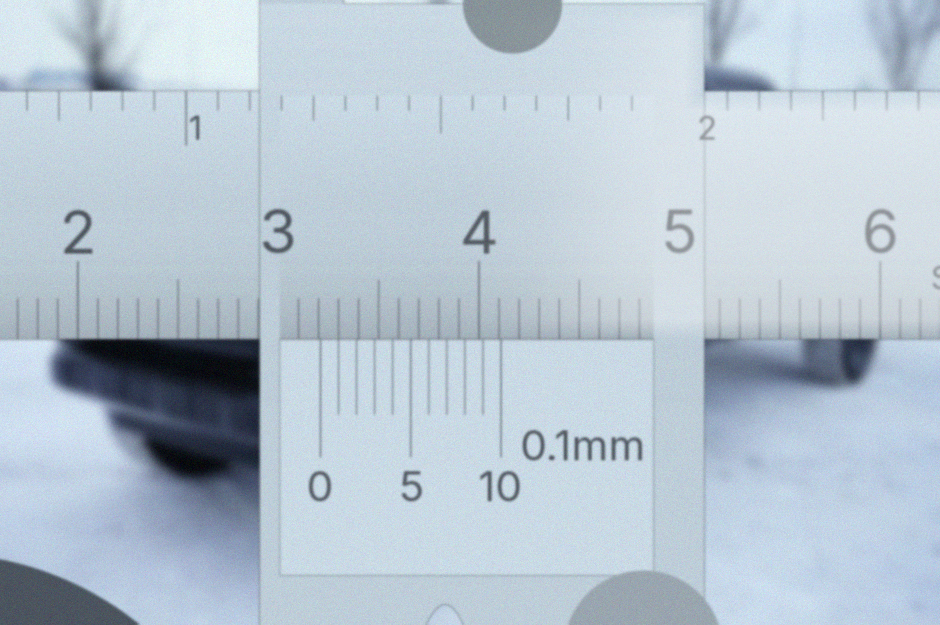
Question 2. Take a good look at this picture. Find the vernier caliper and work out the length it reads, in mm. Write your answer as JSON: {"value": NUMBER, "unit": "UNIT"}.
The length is {"value": 32.1, "unit": "mm"}
